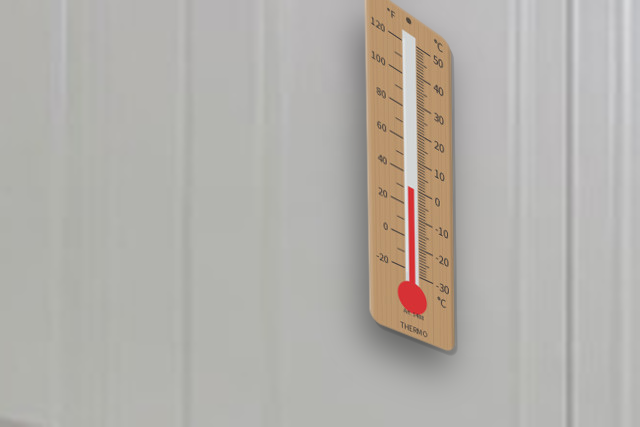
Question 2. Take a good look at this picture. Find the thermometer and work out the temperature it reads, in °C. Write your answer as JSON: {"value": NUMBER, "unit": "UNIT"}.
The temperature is {"value": 0, "unit": "°C"}
